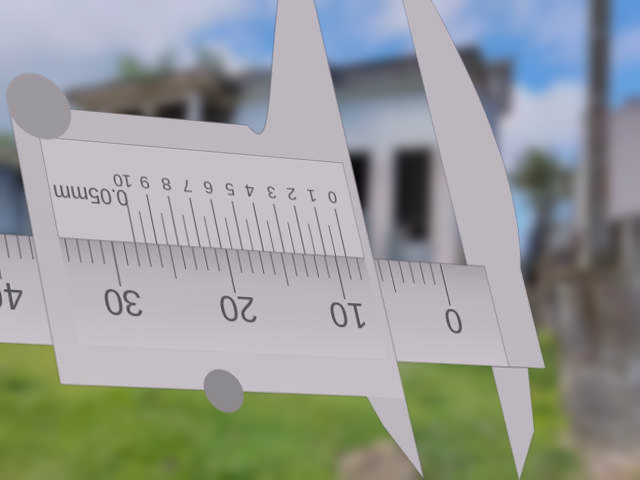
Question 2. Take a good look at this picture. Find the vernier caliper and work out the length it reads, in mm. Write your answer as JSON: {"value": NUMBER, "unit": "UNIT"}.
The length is {"value": 9.0, "unit": "mm"}
